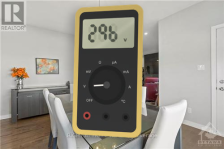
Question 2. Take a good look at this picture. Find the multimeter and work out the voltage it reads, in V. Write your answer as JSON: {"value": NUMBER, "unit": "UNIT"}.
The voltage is {"value": 296, "unit": "V"}
